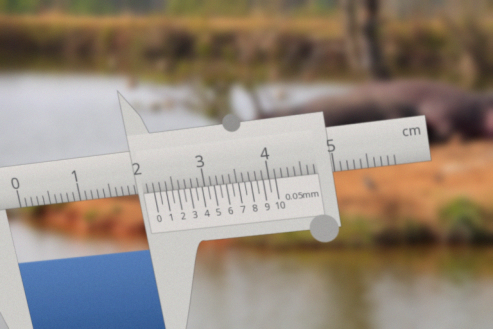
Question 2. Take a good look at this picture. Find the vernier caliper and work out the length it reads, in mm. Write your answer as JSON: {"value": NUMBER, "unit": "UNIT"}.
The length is {"value": 22.0, "unit": "mm"}
